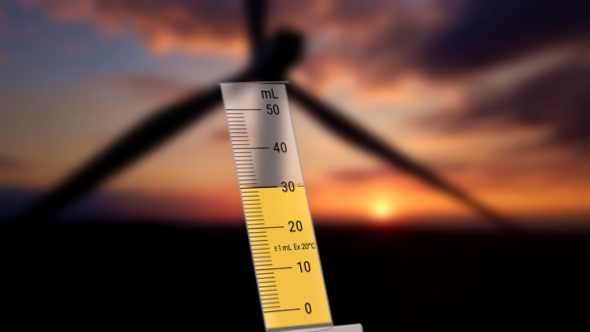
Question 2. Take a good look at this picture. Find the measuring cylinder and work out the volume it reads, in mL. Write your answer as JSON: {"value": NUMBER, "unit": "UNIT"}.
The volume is {"value": 30, "unit": "mL"}
